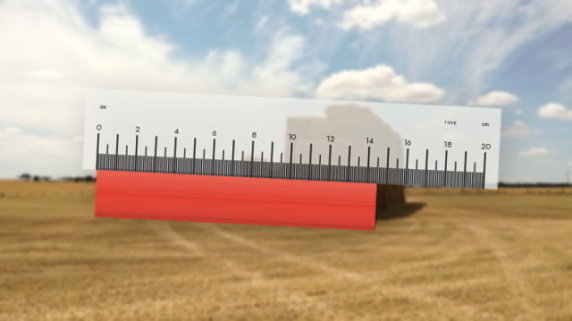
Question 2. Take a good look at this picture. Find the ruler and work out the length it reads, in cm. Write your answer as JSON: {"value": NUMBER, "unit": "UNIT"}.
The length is {"value": 14.5, "unit": "cm"}
